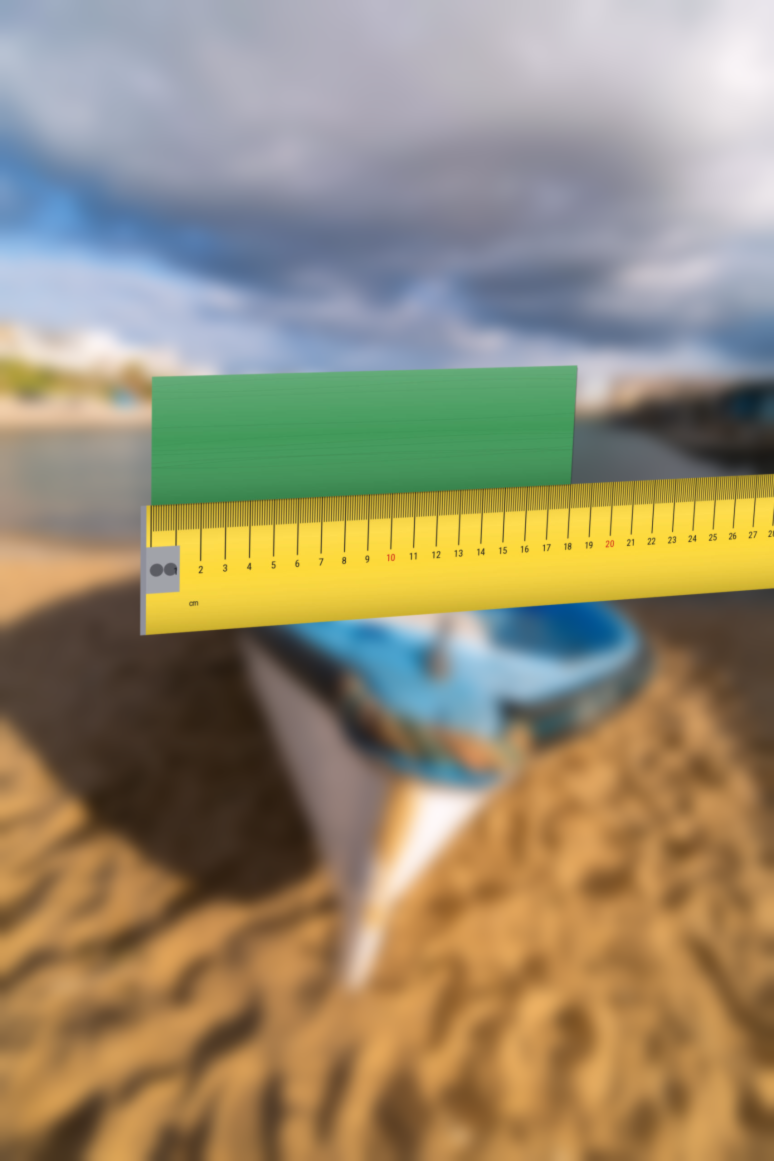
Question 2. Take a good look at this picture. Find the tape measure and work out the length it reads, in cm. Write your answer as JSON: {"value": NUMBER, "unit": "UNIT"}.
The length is {"value": 18, "unit": "cm"}
